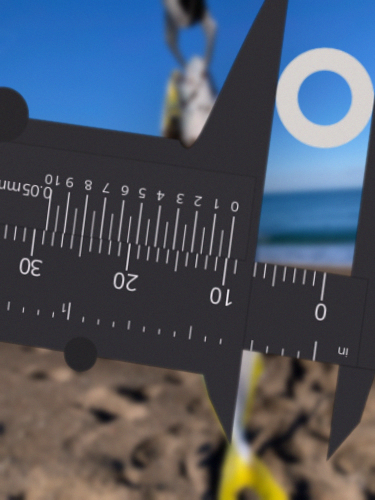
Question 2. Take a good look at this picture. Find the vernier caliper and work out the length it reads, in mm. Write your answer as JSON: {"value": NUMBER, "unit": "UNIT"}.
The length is {"value": 9.8, "unit": "mm"}
